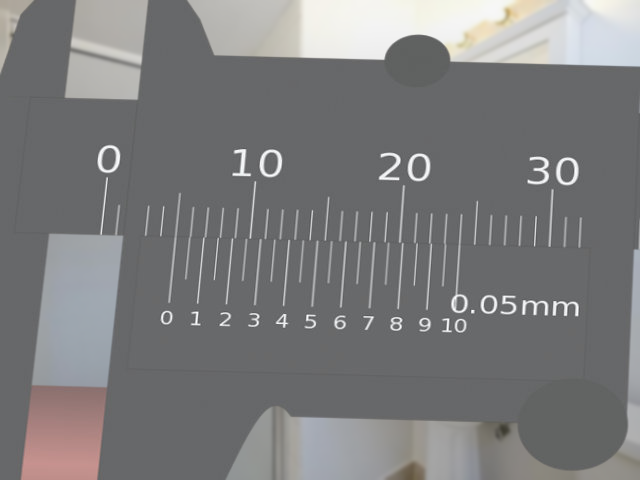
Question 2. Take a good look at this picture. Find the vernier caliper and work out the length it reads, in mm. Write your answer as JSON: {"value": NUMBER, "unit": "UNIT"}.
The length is {"value": 5.0, "unit": "mm"}
